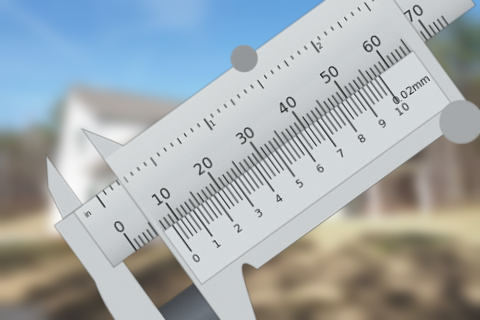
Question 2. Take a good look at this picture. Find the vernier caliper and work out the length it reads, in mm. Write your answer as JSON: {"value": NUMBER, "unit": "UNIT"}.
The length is {"value": 8.5, "unit": "mm"}
